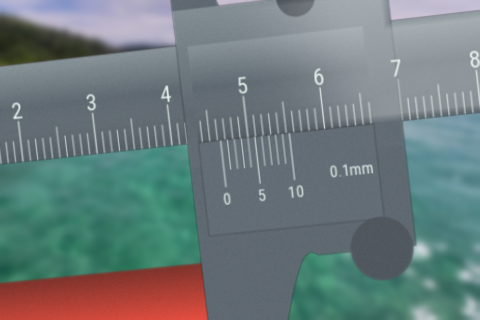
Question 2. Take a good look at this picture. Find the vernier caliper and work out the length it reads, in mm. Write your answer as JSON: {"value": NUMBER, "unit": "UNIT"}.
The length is {"value": 46.4, "unit": "mm"}
